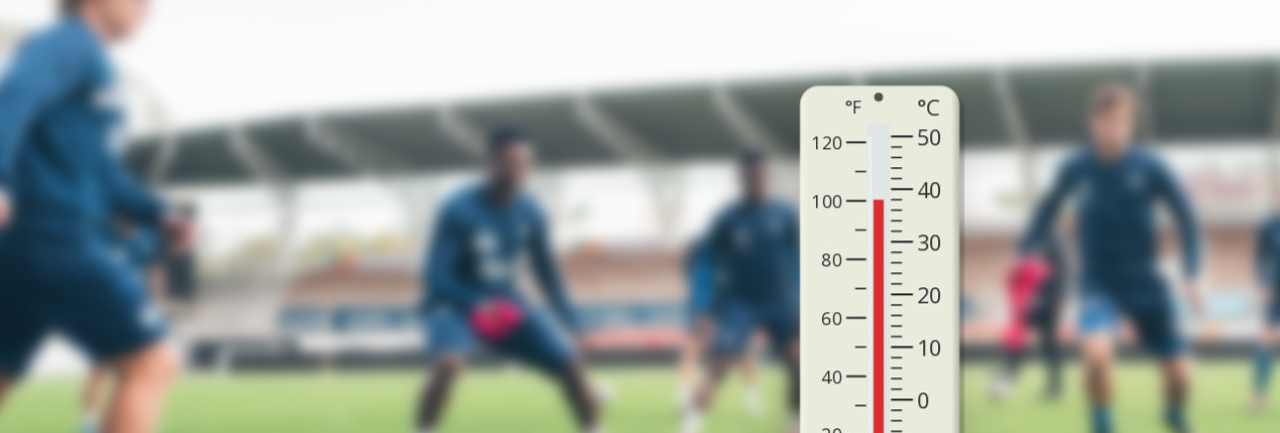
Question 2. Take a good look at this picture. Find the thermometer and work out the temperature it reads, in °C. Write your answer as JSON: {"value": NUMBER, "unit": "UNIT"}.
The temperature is {"value": 38, "unit": "°C"}
